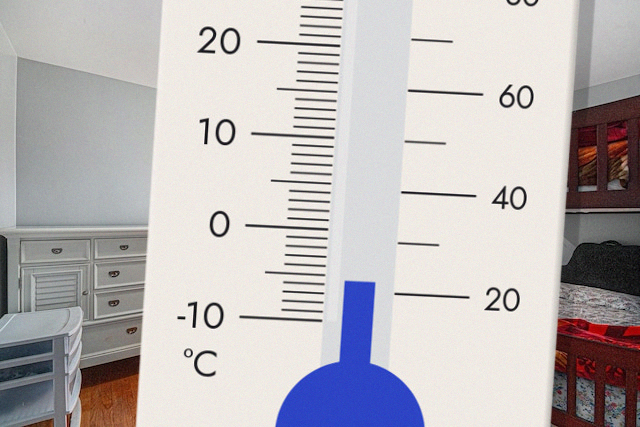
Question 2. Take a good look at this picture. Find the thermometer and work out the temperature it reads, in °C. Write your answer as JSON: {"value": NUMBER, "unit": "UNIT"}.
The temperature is {"value": -5.5, "unit": "°C"}
